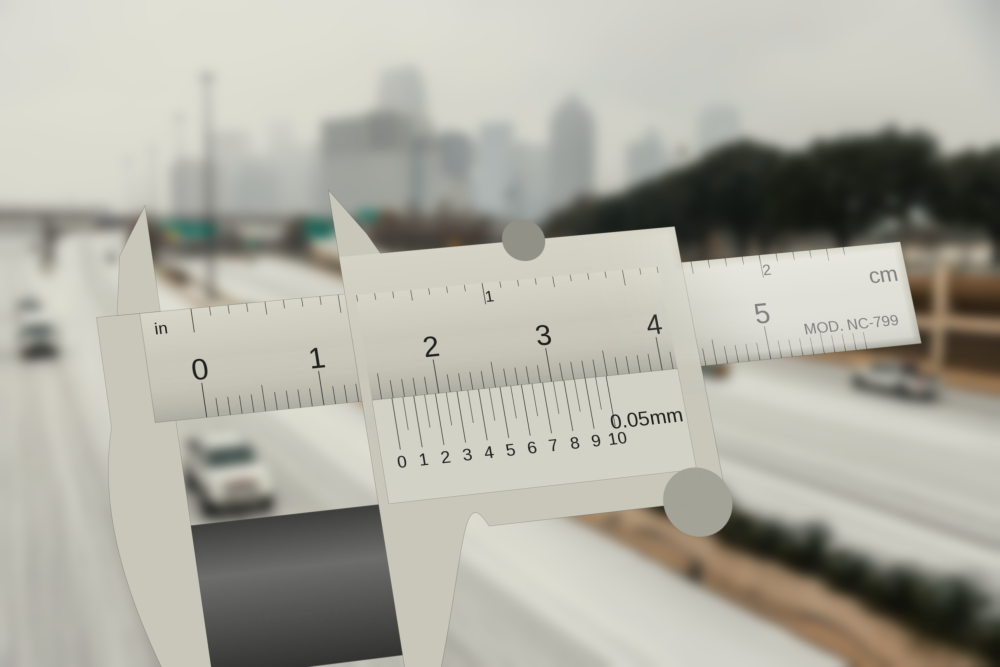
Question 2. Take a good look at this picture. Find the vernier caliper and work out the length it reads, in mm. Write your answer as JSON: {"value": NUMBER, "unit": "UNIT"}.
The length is {"value": 15.9, "unit": "mm"}
